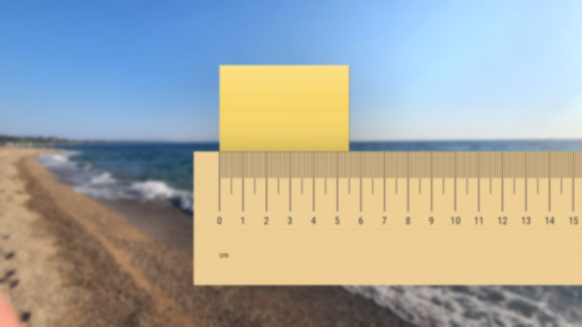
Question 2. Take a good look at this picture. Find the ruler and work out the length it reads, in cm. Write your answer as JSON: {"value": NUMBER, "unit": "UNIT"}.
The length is {"value": 5.5, "unit": "cm"}
